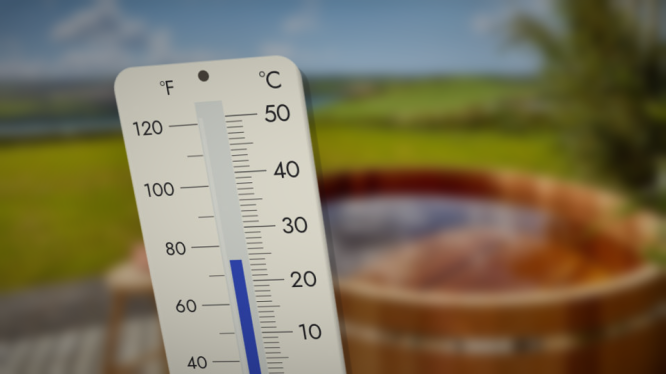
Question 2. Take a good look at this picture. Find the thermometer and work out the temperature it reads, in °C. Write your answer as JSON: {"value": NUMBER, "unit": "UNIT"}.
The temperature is {"value": 24, "unit": "°C"}
